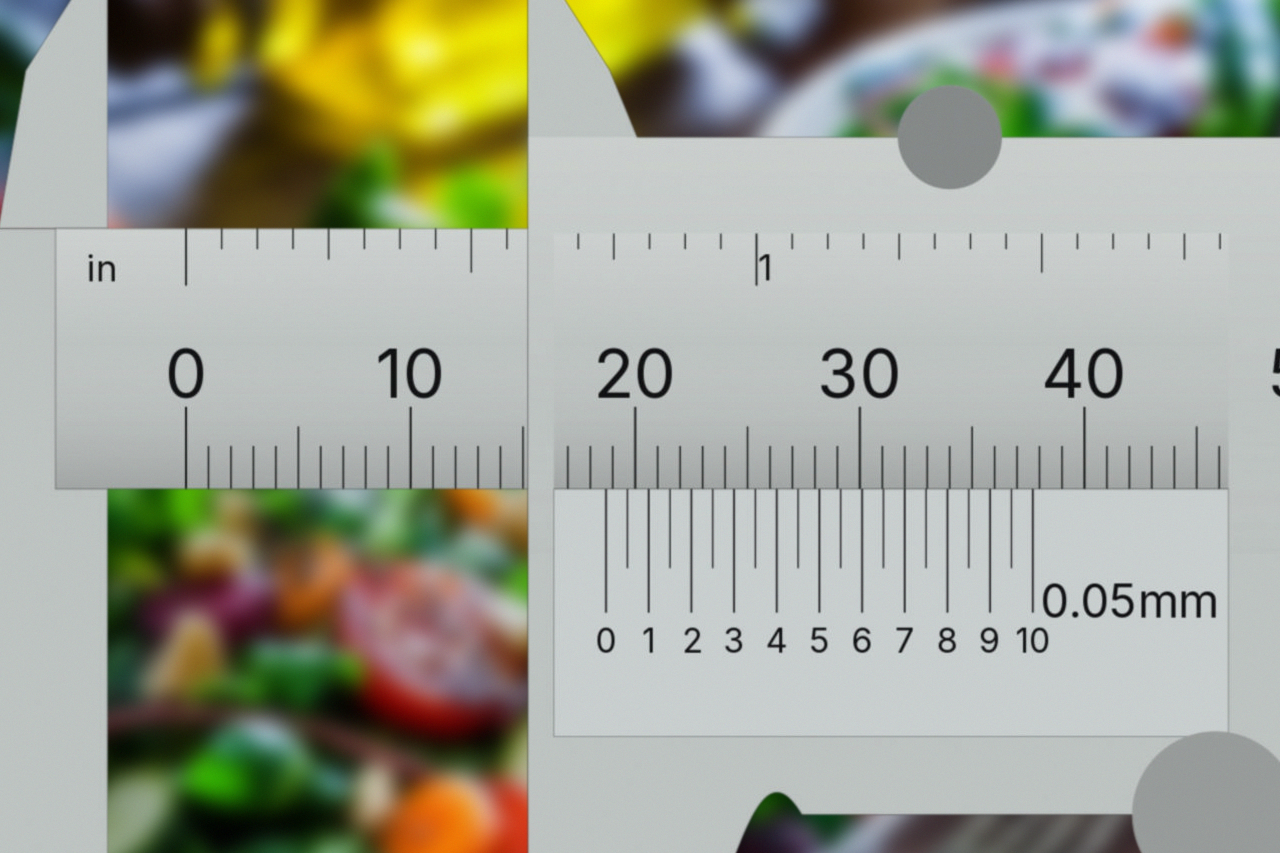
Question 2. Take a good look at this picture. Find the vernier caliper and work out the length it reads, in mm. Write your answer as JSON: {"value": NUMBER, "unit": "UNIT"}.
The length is {"value": 18.7, "unit": "mm"}
